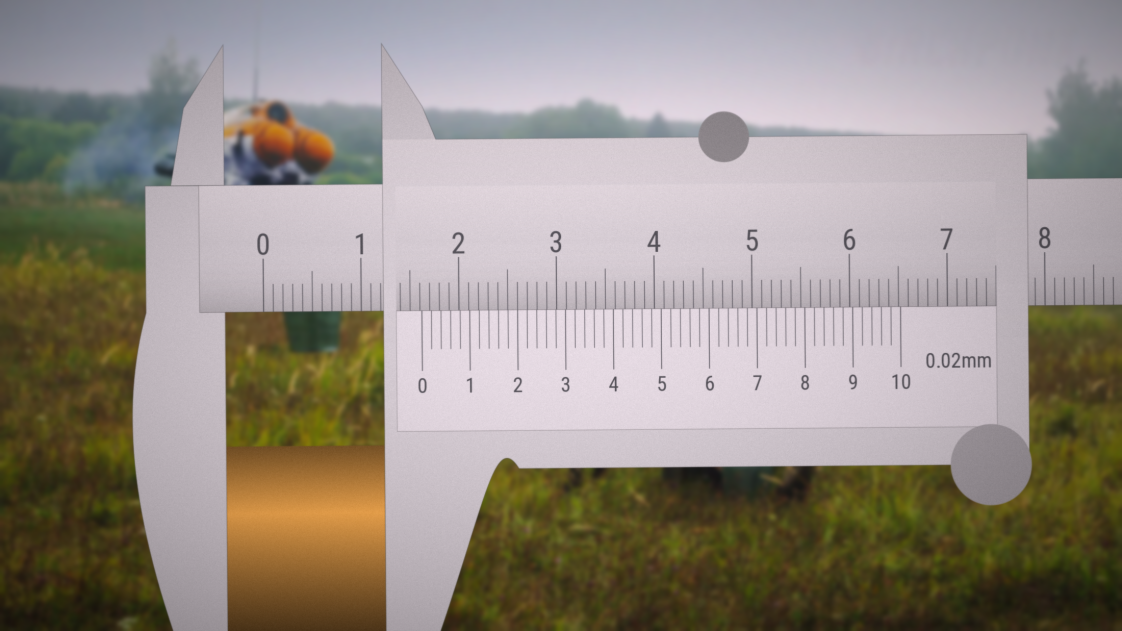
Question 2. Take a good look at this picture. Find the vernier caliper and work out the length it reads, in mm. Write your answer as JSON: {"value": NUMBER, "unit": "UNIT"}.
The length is {"value": 16.2, "unit": "mm"}
